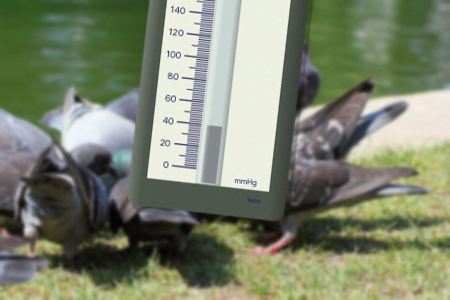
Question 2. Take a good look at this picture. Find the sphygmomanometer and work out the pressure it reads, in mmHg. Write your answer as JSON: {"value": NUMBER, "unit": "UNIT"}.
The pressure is {"value": 40, "unit": "mmHg"}
